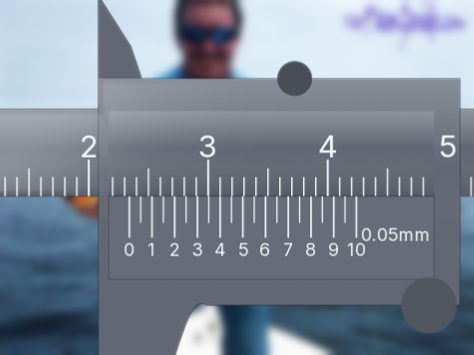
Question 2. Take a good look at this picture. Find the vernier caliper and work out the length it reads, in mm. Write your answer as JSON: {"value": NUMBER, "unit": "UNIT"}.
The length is {"value": 23.4, "unit": "mm"}
